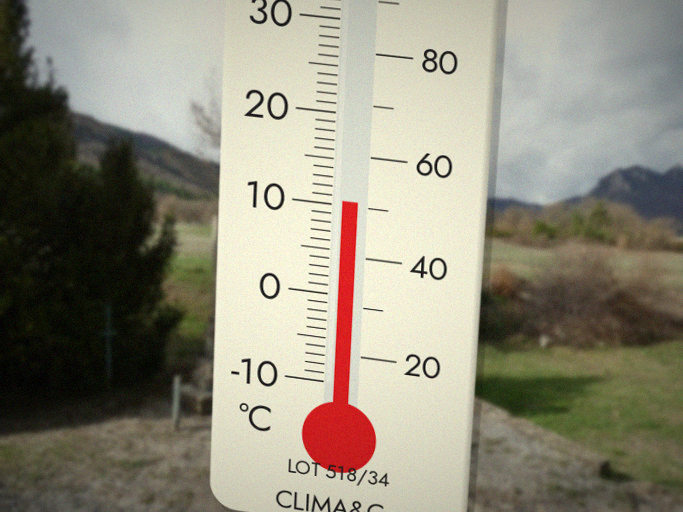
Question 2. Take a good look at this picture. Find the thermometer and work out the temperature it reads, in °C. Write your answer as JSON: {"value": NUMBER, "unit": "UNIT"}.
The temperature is {"value": 10.5, "unit": "°C"}
